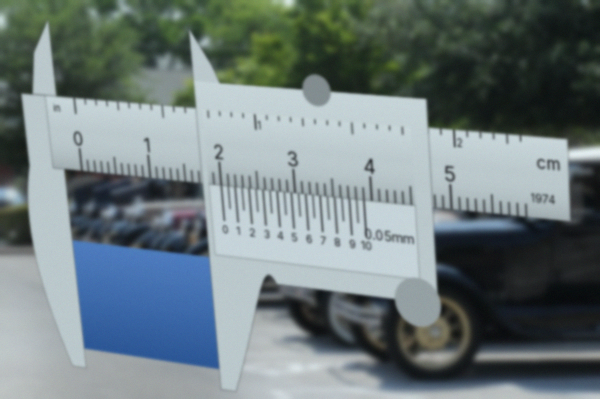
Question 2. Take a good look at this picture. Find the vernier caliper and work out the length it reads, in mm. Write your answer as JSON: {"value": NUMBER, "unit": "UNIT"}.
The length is {"value": 20.0, "unit": "mm"}
